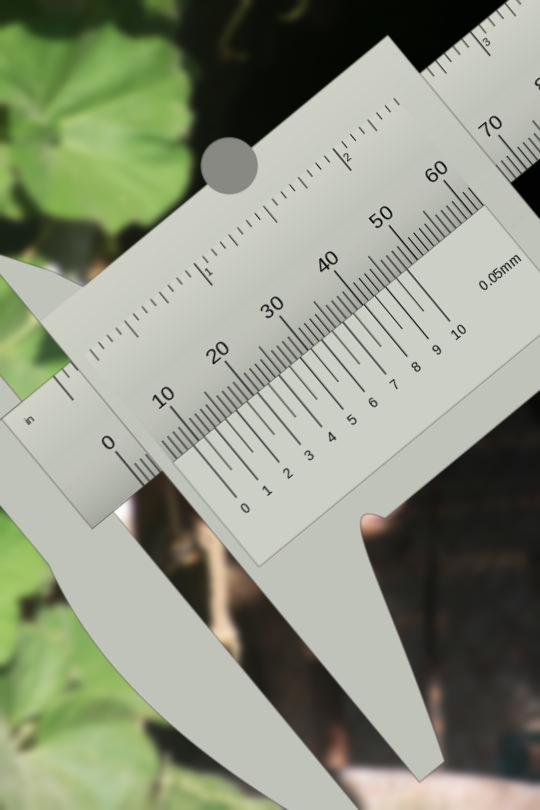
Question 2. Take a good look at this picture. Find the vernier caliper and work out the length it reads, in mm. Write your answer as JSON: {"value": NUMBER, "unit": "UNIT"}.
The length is {"value": 9.0, "unit": "mm"}
